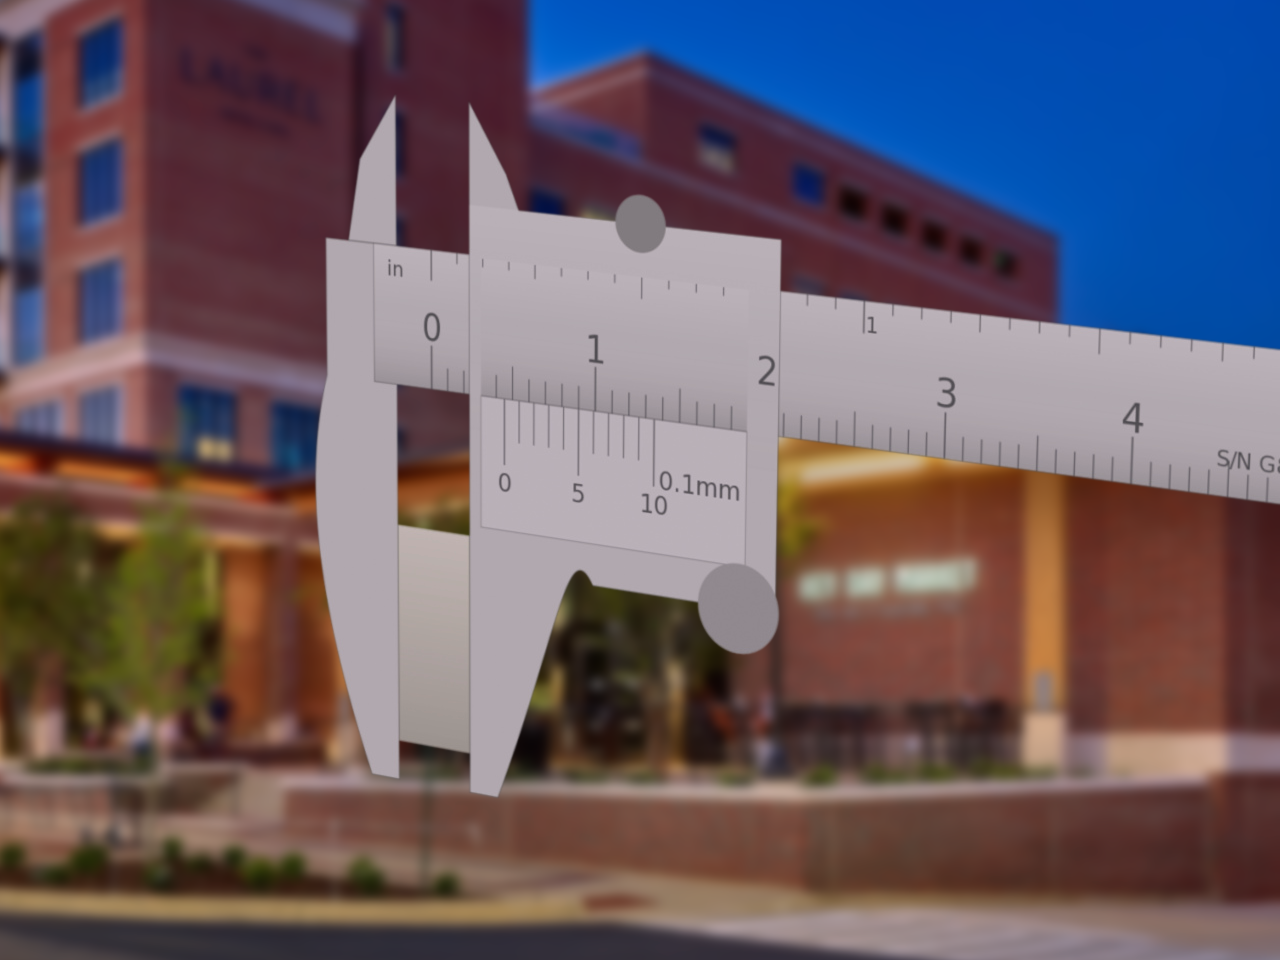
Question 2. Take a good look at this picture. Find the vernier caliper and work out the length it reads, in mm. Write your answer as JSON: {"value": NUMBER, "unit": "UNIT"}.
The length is {"value": 4.5, "unit": "mm"}
